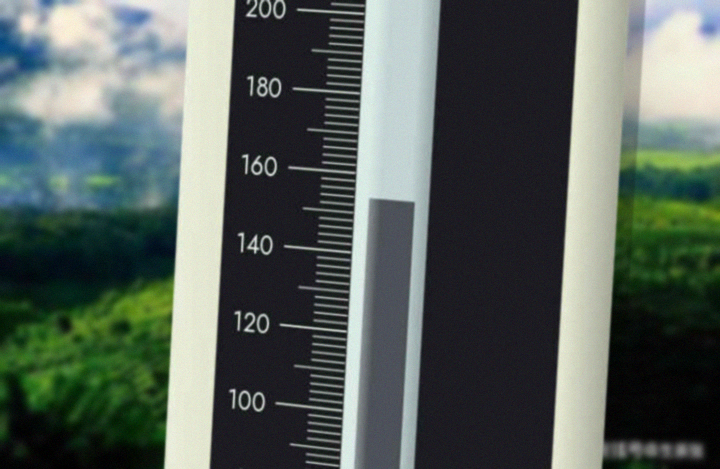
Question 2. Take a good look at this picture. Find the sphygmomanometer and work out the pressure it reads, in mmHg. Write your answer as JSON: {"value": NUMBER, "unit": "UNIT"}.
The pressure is {"value": 154, "unit": "mmHg"}
